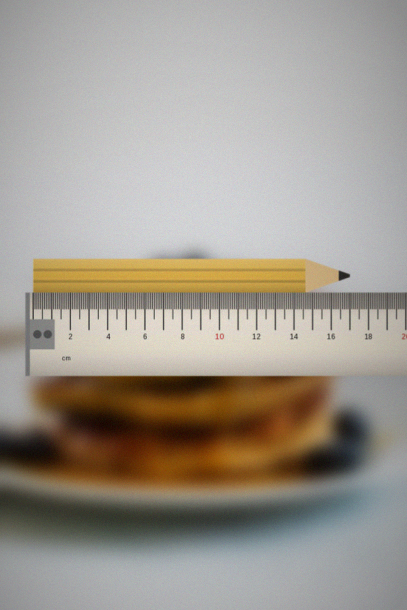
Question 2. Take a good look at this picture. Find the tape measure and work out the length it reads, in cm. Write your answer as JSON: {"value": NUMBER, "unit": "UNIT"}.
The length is {"value": 17, "unit": "cm"}
